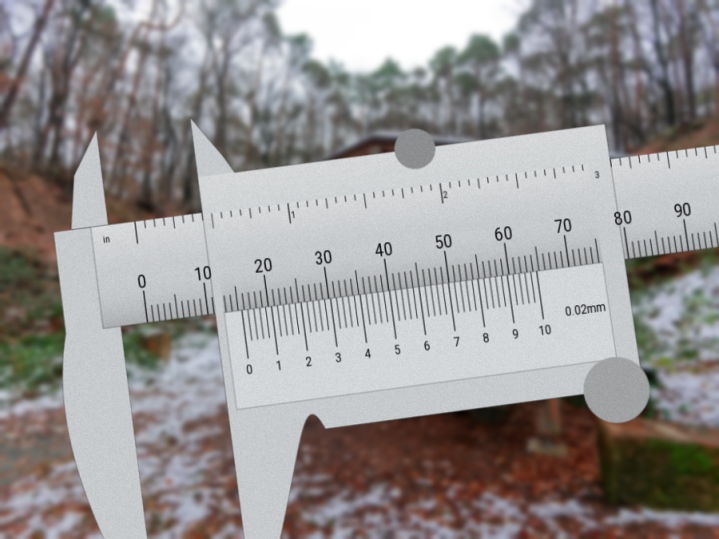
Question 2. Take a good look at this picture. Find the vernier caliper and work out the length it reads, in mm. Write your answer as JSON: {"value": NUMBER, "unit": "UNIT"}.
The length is {"value": 15.6, "unit": "mm"}
